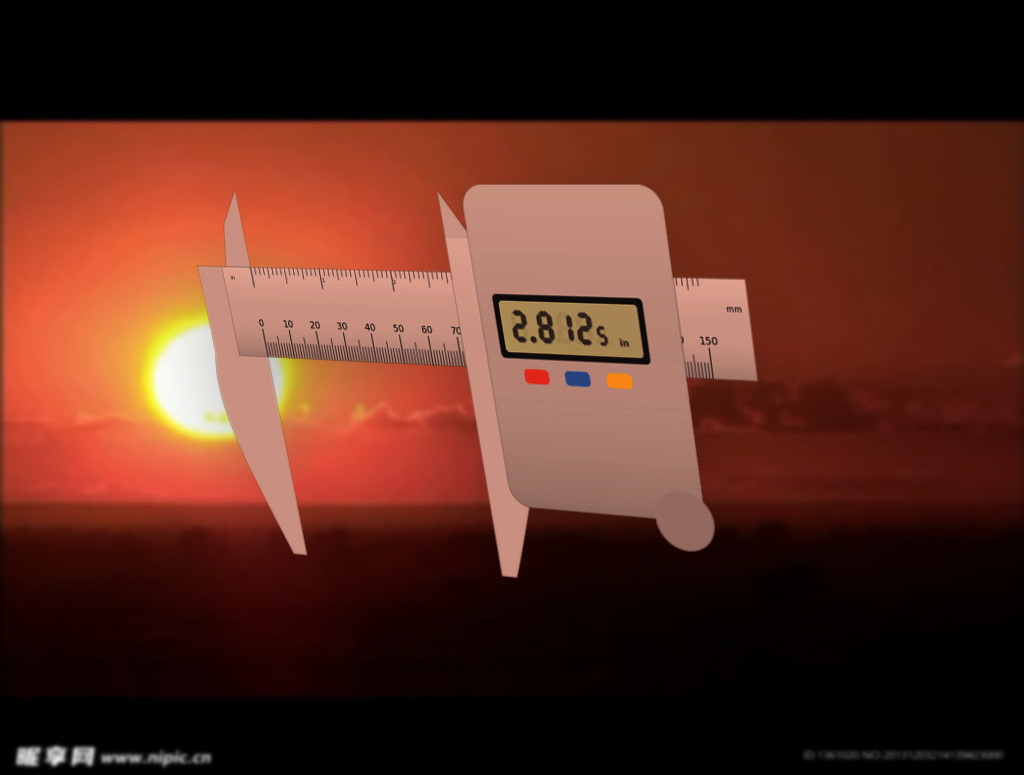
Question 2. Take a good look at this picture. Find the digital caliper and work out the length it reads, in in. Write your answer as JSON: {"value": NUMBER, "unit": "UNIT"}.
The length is {"value": 2.8125, "unit": "in"}
